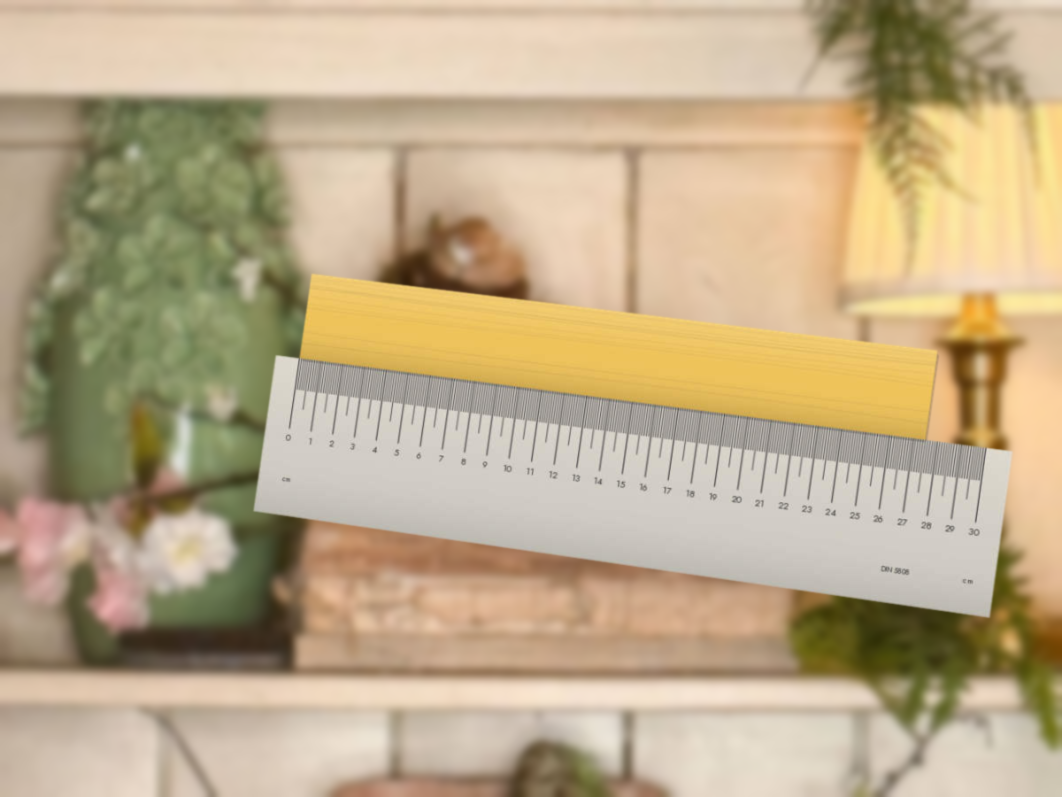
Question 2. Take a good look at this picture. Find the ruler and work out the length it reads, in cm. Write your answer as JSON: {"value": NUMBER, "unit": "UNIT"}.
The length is {"value": 27.5, "unit": "cm"}
